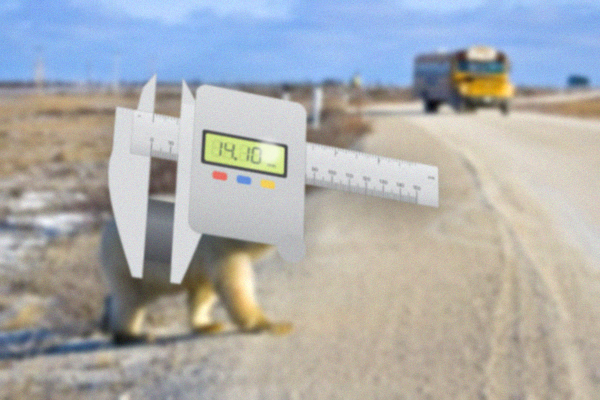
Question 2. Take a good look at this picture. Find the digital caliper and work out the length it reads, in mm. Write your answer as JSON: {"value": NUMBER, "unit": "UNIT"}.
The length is {"value": 14.10, "unit": "mm"}
